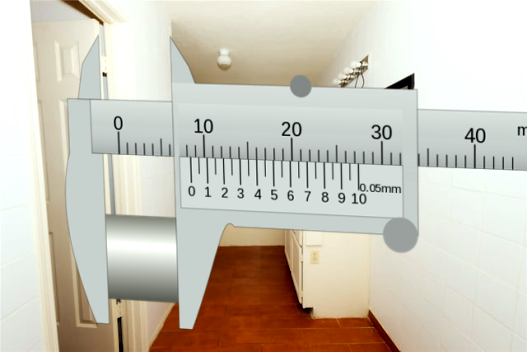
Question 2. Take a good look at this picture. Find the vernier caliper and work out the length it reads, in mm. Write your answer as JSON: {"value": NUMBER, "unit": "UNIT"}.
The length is {"value": 8.4, "unit": "mm"}
